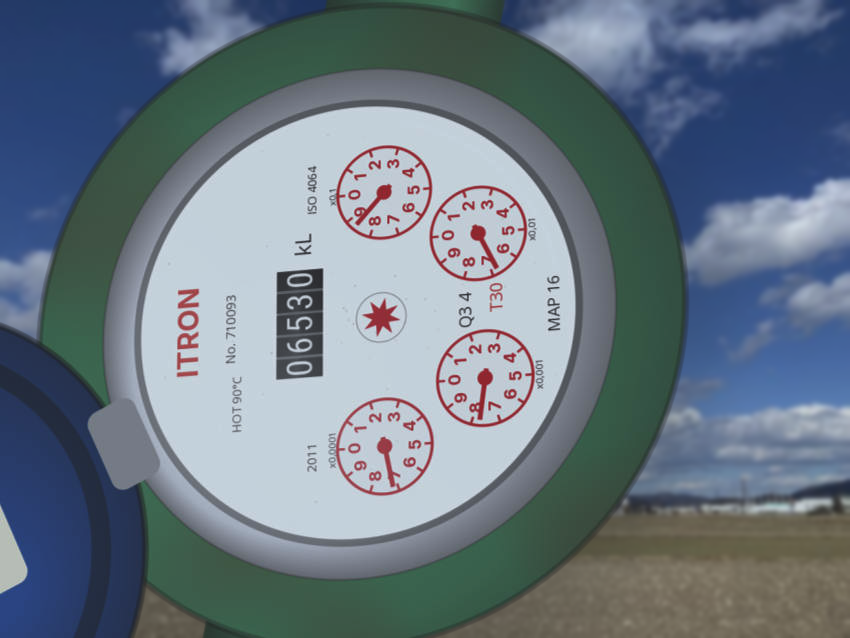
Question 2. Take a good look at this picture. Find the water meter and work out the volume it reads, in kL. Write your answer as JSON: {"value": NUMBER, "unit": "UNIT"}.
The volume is {"value": 6530.8677, "unit": "kL"}
